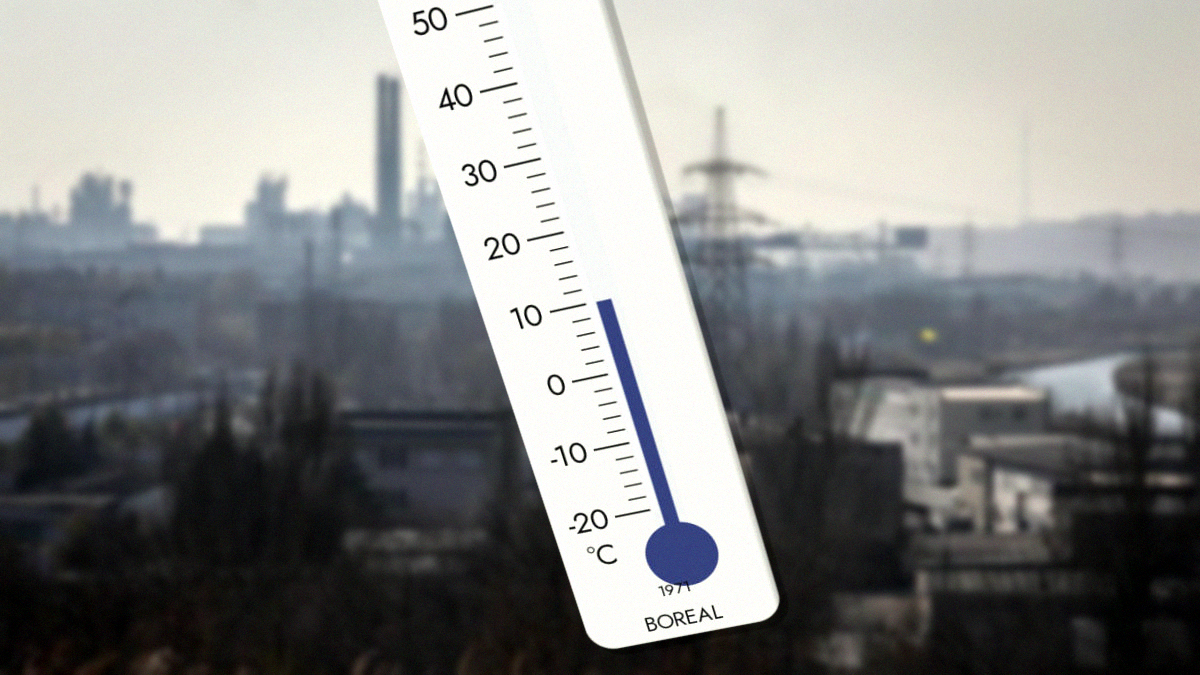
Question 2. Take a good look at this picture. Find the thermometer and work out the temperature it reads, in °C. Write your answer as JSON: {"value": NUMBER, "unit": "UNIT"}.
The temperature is {"value": 10, "unit": "°C"}
